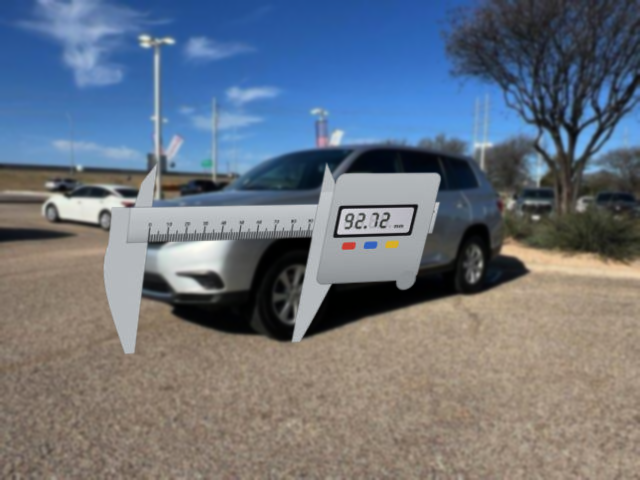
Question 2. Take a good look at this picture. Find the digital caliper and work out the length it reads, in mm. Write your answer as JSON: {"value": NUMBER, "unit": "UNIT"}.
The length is {"value": 92.72, "unit": "mm"}
